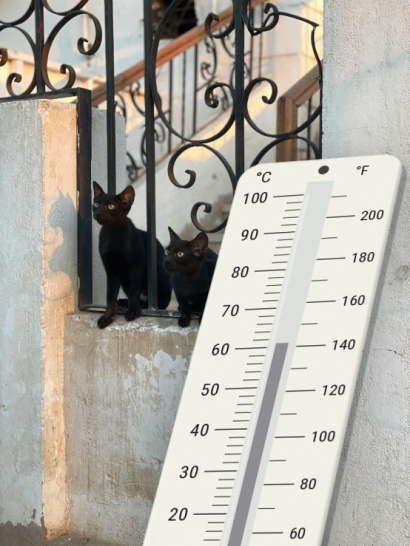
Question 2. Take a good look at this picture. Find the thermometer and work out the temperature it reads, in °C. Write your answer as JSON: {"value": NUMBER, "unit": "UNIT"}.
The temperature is {"value": 61, "unit": "°C"}
